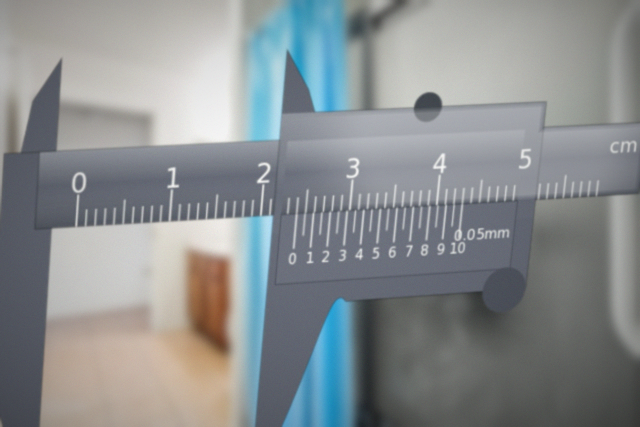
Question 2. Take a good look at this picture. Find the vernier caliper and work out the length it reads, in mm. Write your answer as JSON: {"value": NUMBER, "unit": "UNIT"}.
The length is {"value": 24.0, "unit": "mm"}
